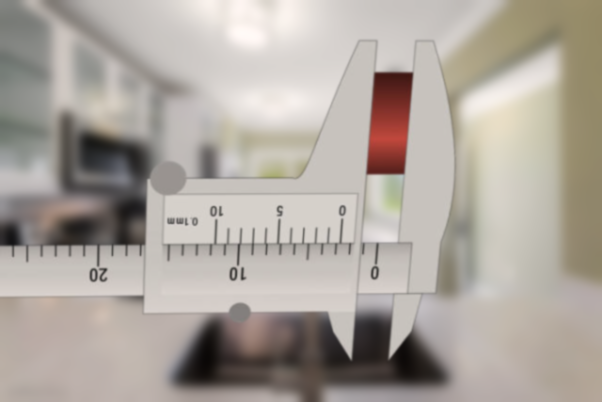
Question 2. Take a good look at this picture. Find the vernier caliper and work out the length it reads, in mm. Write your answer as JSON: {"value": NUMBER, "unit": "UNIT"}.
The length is {"value": 2.7, "unit": "mm"}
